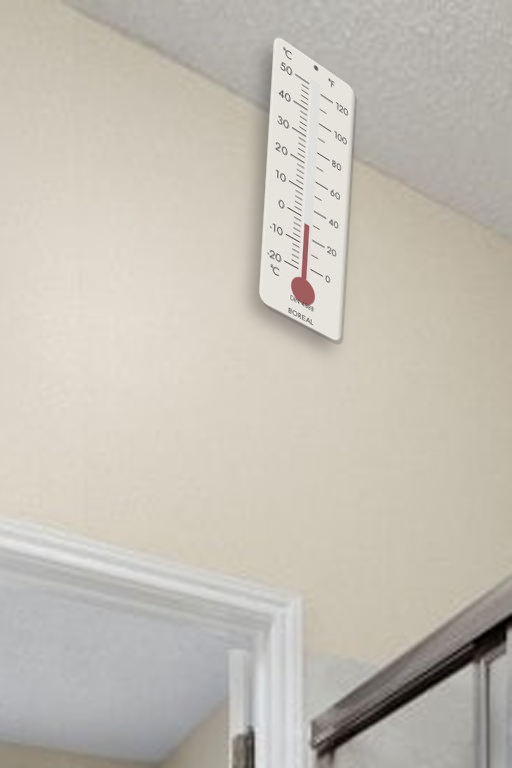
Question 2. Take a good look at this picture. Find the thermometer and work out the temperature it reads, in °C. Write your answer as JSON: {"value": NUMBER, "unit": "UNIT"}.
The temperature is {"value": -2, "unit": "°C"}
